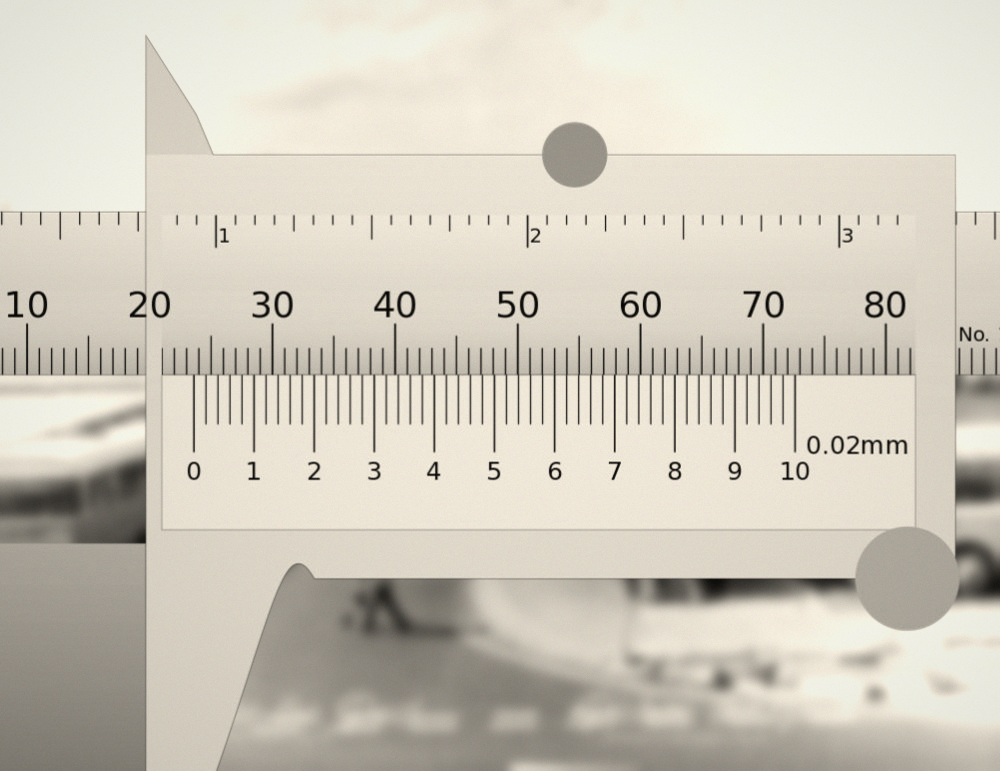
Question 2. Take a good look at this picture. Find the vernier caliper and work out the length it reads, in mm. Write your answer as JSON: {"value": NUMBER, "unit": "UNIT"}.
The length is {"value": 23.6, "unit": "mm"}
